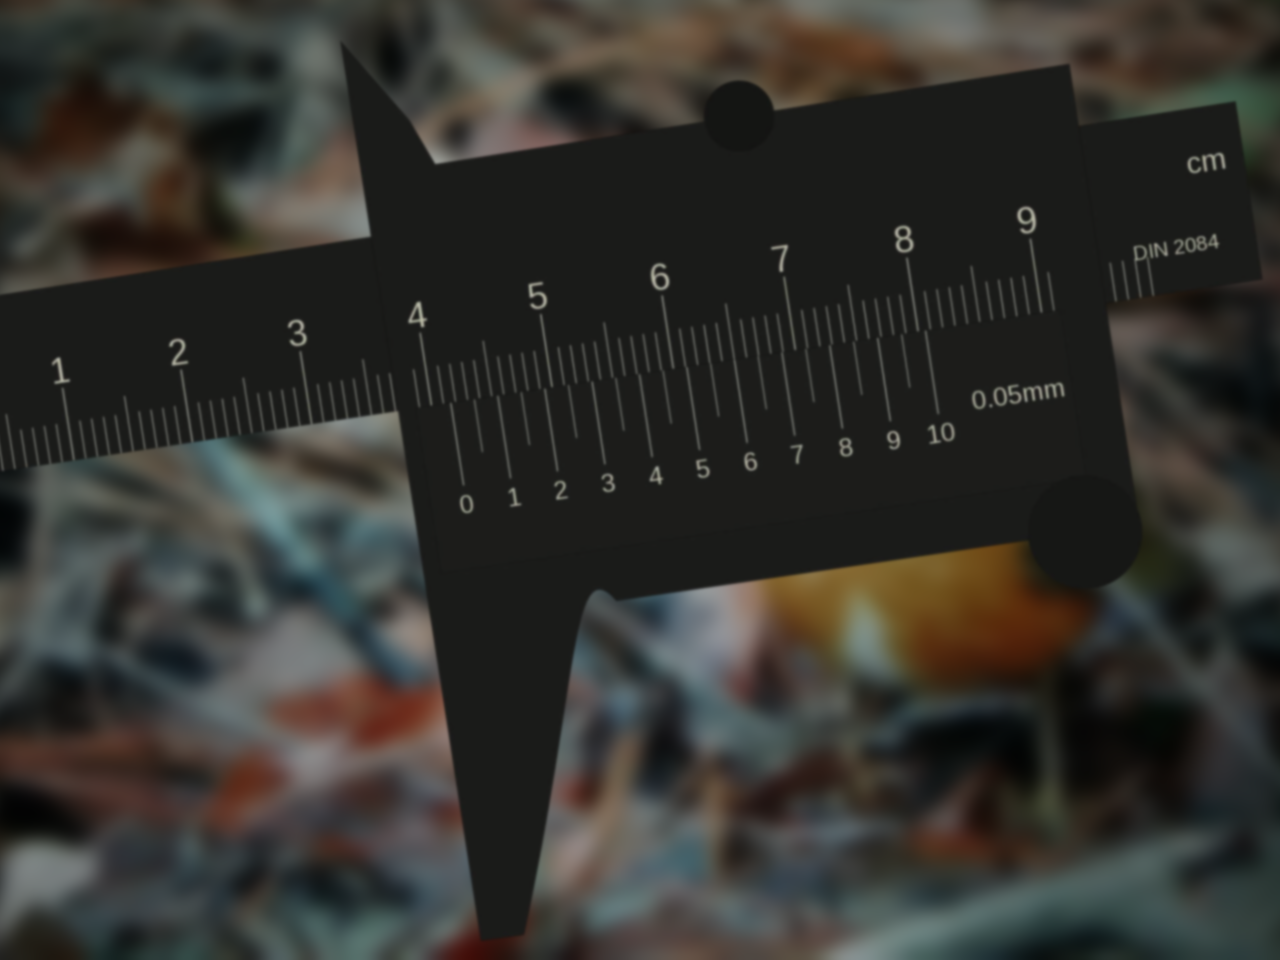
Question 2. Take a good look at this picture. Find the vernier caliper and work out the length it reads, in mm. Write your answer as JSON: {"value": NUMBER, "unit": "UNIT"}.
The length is {"value": 41.6, "unit": "mm"}
